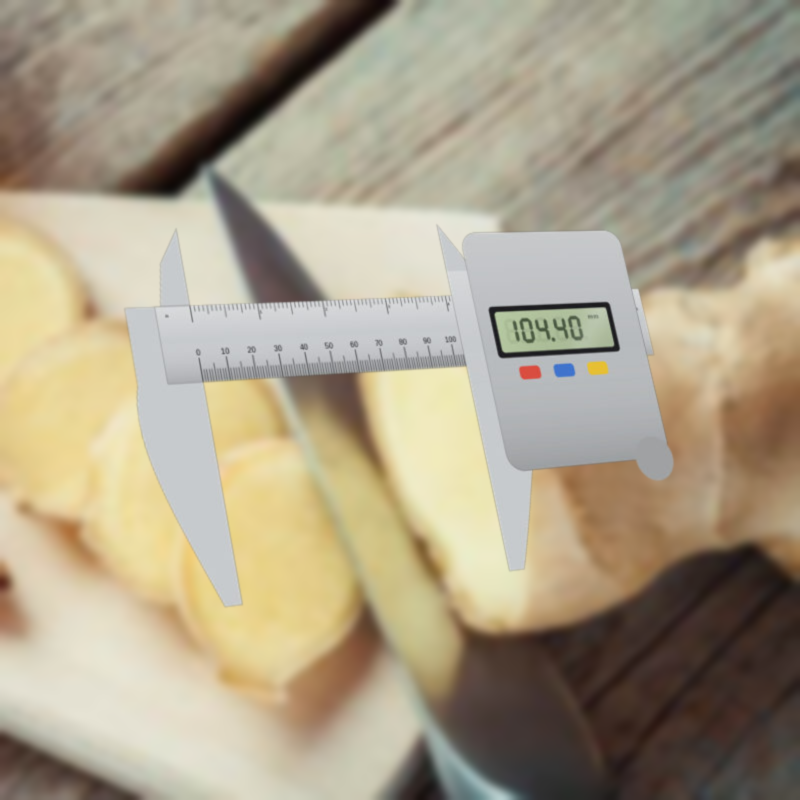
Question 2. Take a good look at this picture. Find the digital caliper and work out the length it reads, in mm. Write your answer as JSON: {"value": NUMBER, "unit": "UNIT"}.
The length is {"value": 104.40, "unit": "mm"}
